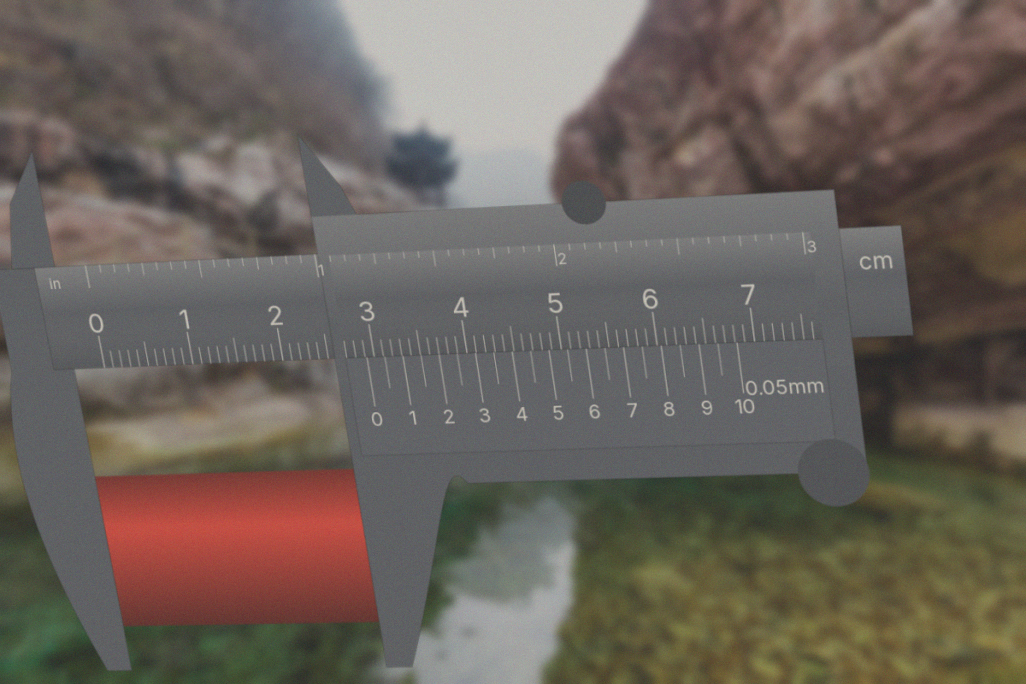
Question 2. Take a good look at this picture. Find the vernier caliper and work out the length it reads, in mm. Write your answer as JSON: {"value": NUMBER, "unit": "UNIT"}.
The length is {"value": 29.2, "unit": "mm"}
